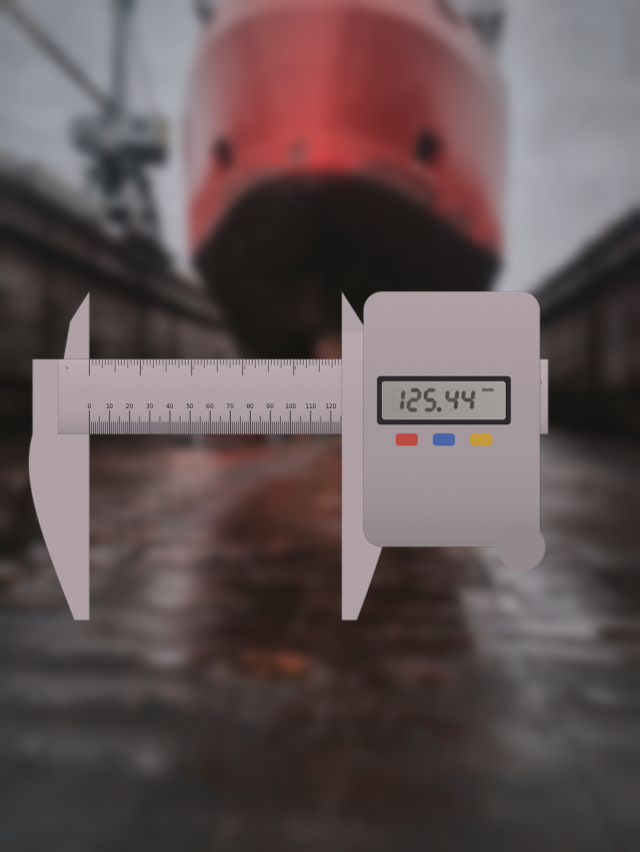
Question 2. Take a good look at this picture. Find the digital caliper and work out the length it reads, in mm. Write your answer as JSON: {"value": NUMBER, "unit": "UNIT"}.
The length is {"value": 125.44, "unit": "mm"}
